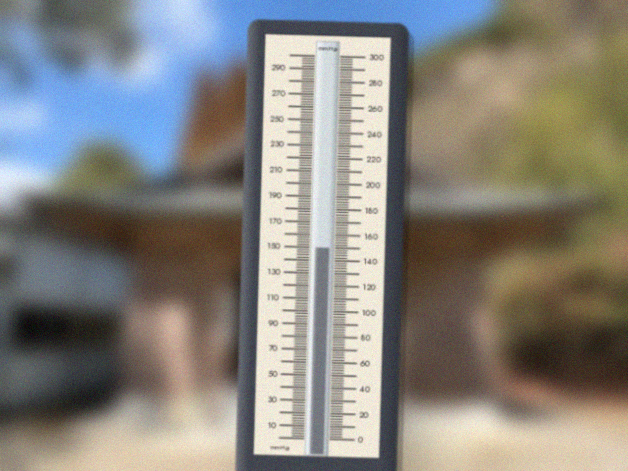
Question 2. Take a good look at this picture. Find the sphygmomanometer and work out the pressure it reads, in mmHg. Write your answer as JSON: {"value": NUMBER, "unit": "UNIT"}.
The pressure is {"value": 150, "unit": "mmHg"}
